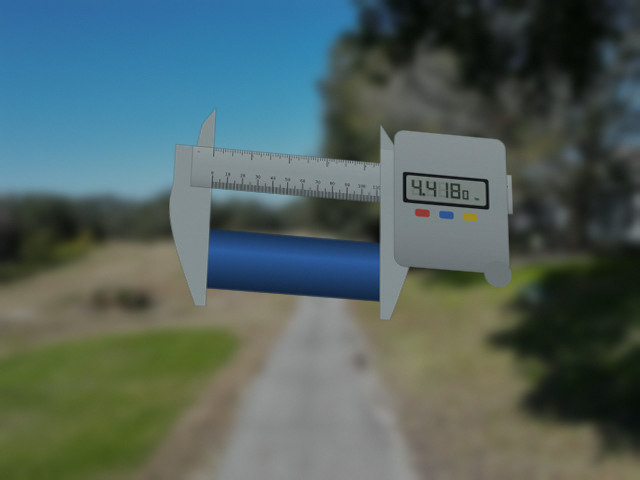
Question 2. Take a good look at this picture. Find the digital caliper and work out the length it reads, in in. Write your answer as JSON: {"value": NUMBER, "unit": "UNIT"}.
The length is {"value": 4.4180, "unit": "in"}
